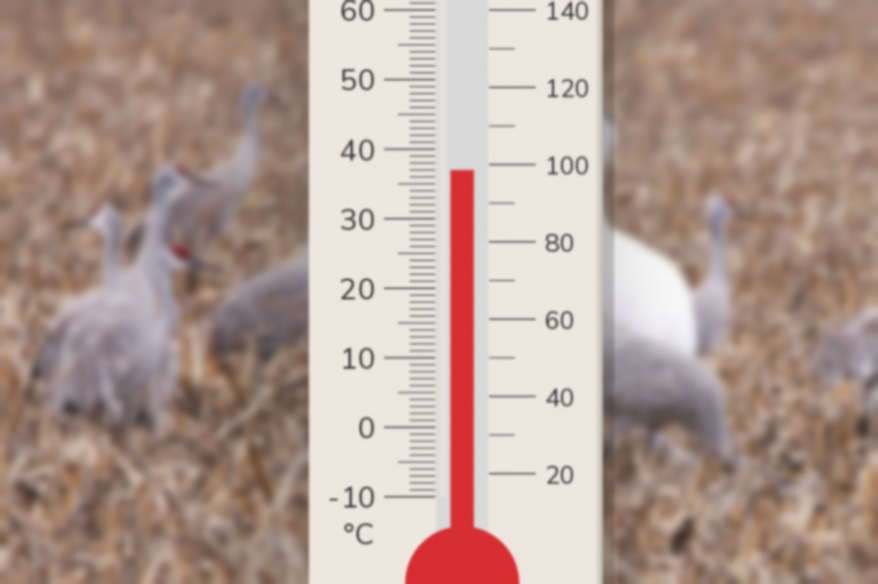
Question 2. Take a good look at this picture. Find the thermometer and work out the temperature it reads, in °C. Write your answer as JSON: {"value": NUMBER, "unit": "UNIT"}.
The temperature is {"value": 37, "unit": "°C"}
